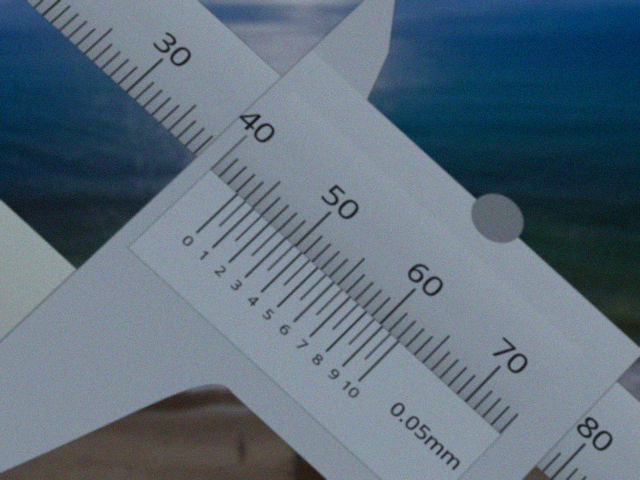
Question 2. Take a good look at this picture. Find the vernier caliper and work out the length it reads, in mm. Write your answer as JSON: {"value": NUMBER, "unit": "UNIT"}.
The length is {"value": 43.2, "unit": "mm"}
